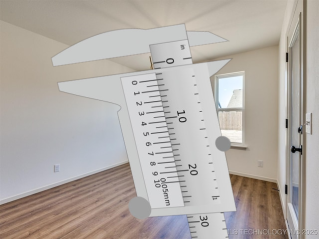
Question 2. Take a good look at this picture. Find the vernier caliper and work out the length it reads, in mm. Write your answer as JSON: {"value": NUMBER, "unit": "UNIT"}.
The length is {"value": 3.0, "unit": "mm"}
